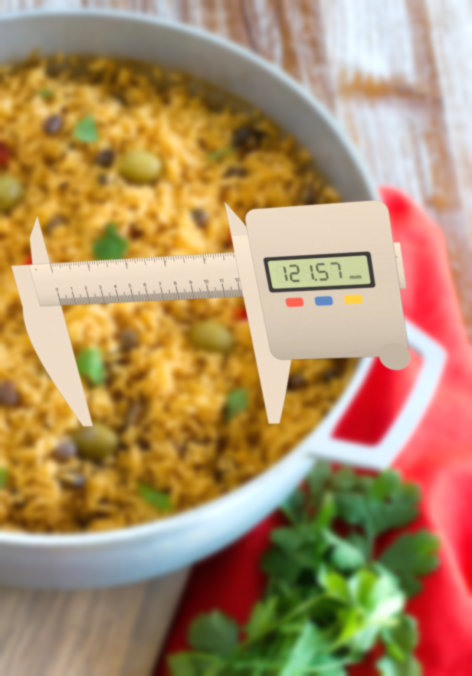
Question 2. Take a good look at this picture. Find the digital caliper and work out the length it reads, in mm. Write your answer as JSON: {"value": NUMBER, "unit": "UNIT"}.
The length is {"value": 121.57, "unit": "mm"}
